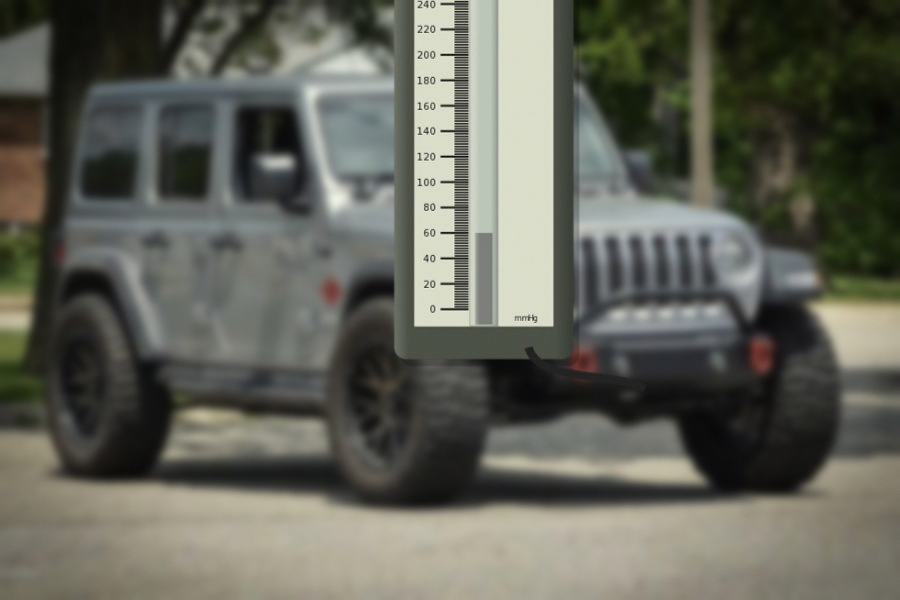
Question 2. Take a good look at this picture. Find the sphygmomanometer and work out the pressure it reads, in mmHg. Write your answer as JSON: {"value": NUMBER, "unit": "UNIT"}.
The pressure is {"value": 60, "unit": "mmHg"}
